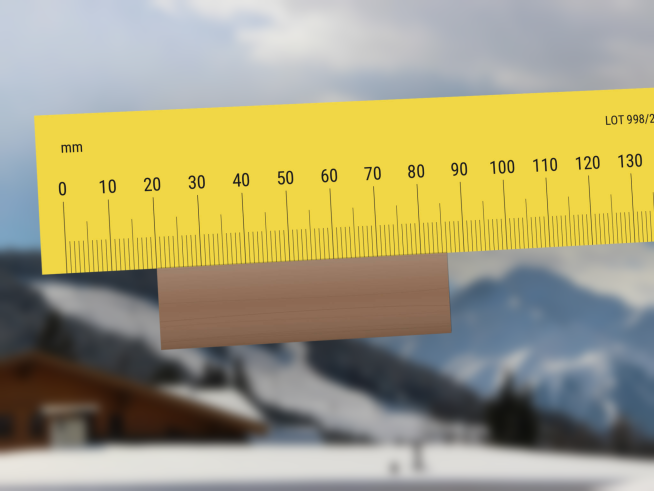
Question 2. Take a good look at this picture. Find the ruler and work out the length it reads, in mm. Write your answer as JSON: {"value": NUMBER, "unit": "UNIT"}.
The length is {"value": 66, "unit": "mm"}
